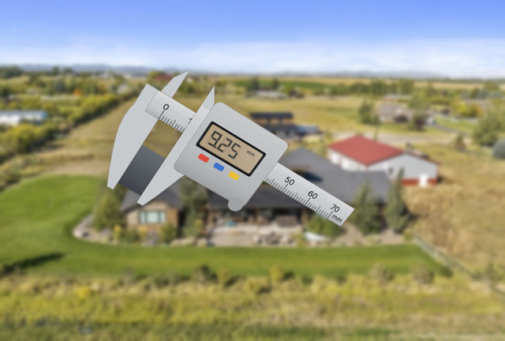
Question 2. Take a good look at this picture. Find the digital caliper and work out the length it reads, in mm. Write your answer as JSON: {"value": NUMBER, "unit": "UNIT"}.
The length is {"value": 9.25, "unit": "mm"}
